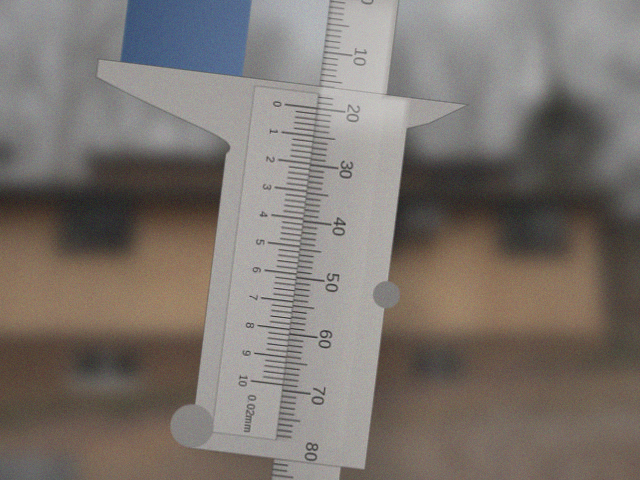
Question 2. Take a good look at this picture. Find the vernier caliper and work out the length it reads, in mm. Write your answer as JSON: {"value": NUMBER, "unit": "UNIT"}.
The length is {"value": 20.0, "unit": "mm"}
